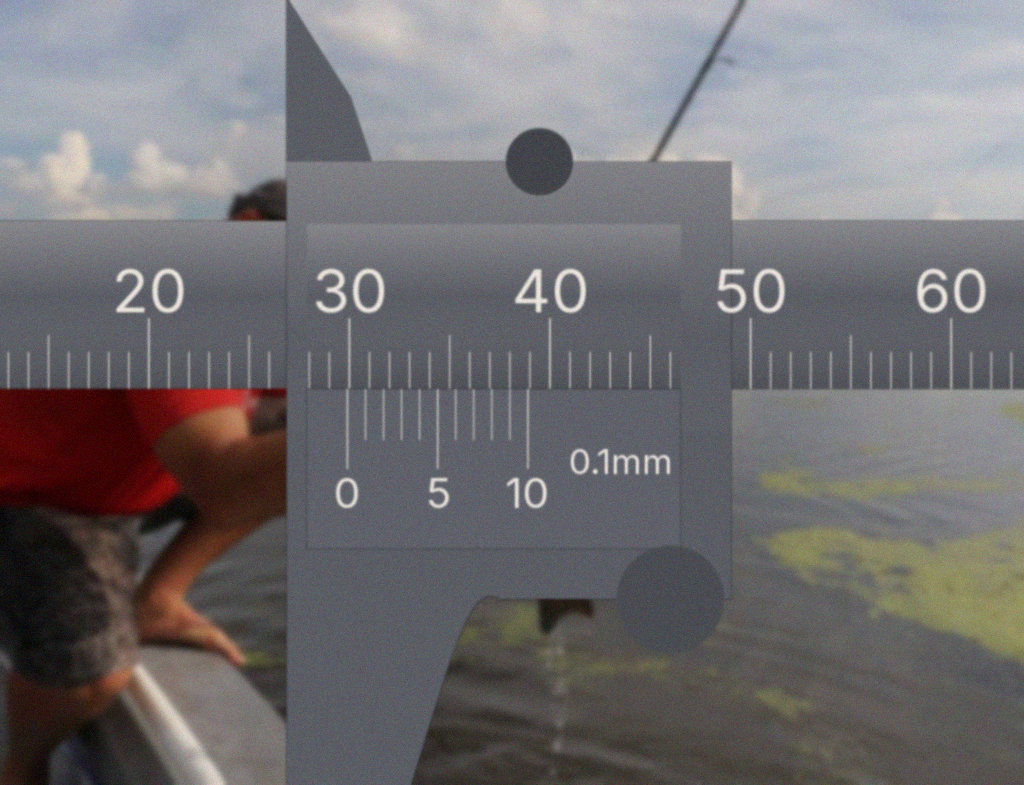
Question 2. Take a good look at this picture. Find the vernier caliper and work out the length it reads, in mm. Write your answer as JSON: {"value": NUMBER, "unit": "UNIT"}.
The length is {"value": 29.9, "unit": "mm"}
